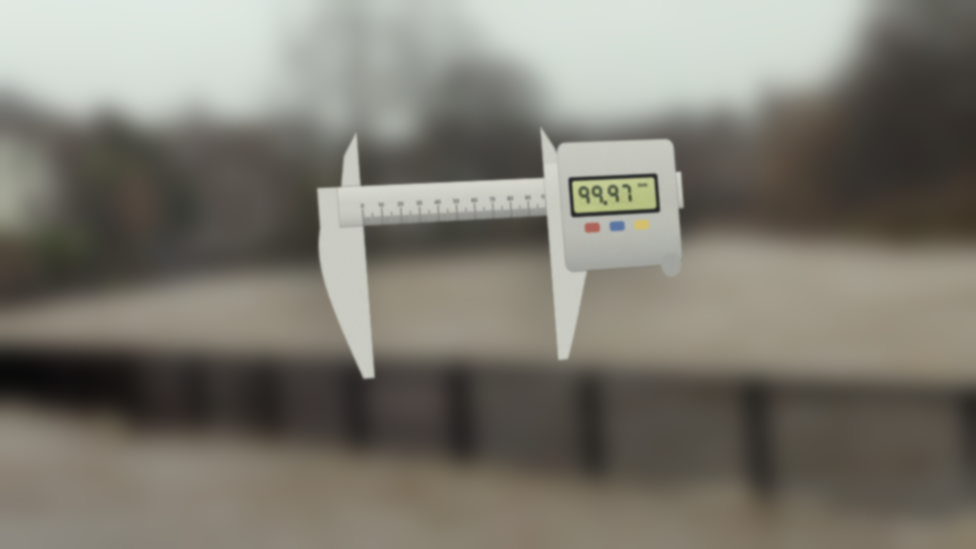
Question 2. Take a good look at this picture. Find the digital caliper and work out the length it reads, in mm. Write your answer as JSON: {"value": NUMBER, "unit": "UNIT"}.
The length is {"value": 99.97, "unit": "mm"}
